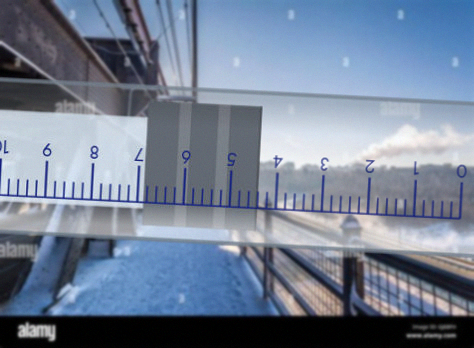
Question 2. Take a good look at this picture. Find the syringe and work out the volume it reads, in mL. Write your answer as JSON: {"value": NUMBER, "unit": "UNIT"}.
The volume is {"value": 4.4, "unit": "mL"}
